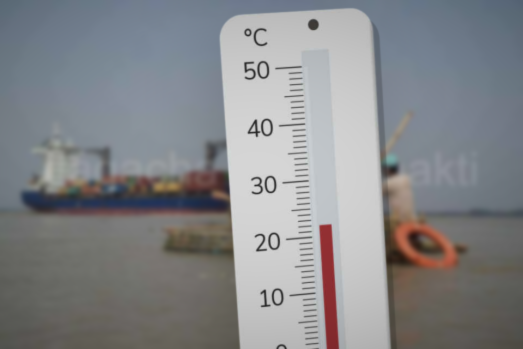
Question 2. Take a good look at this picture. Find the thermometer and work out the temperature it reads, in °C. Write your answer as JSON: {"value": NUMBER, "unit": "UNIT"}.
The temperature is {"value": 22, "unit": "°C"}
